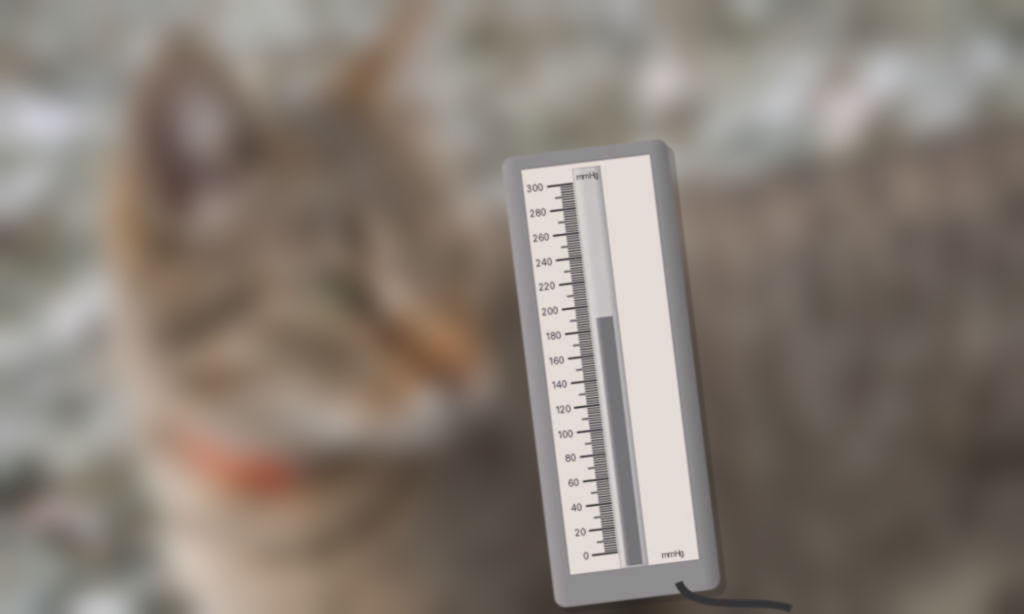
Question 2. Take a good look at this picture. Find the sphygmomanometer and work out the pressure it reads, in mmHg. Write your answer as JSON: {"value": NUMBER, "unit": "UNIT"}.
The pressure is {"value": 190, "unit": "mmHg"}
